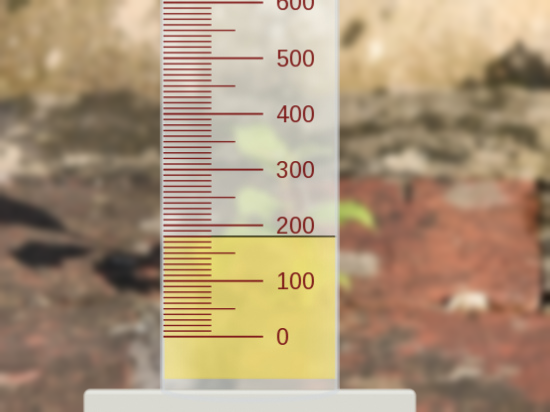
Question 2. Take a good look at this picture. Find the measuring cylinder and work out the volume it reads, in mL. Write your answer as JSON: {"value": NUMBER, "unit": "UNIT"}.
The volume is {"value": 180, "unit": "mL"}
